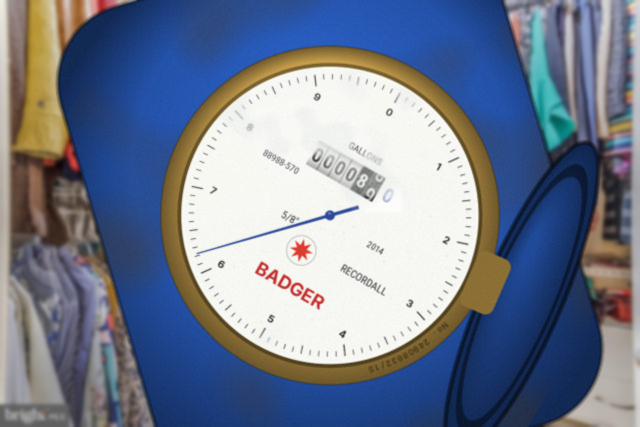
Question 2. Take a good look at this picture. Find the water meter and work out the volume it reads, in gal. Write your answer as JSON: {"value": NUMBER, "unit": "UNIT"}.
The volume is {"value": 886.2, "unit": "gal"}
